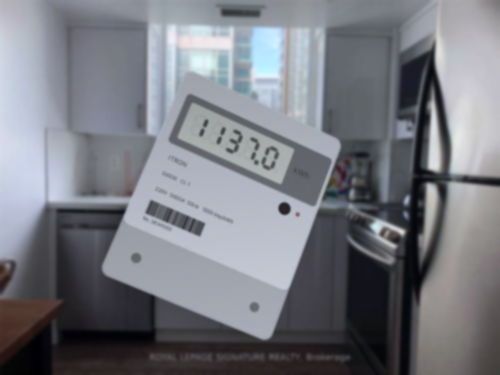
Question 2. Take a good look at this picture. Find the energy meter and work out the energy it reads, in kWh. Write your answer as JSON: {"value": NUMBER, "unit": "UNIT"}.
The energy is {"value": 1137.0, "unit": "kWh"}
